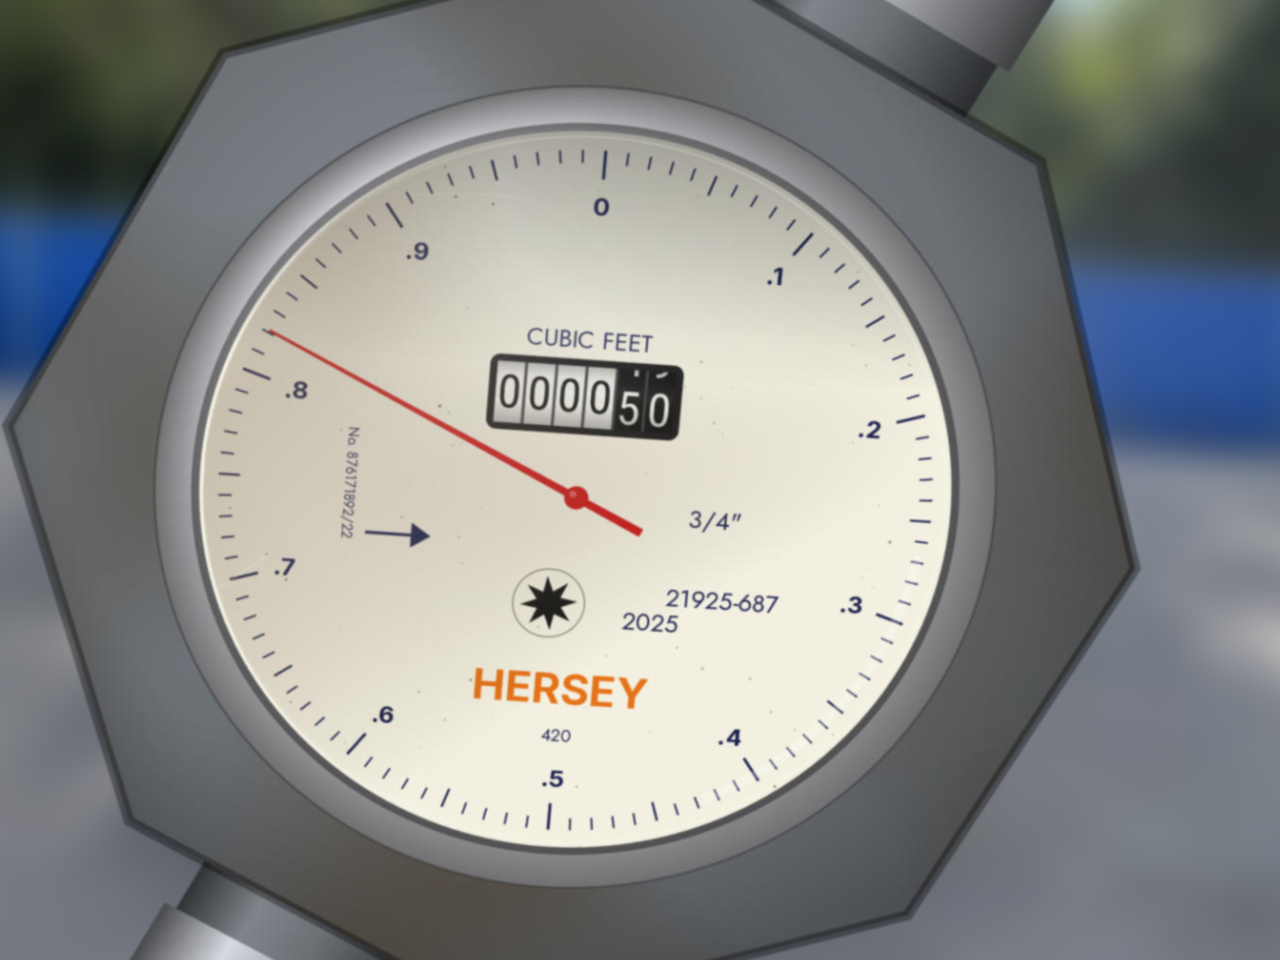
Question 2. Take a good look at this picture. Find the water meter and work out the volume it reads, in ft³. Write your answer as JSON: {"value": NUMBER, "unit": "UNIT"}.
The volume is {"value": 49.82, "unit": "ft³"}
